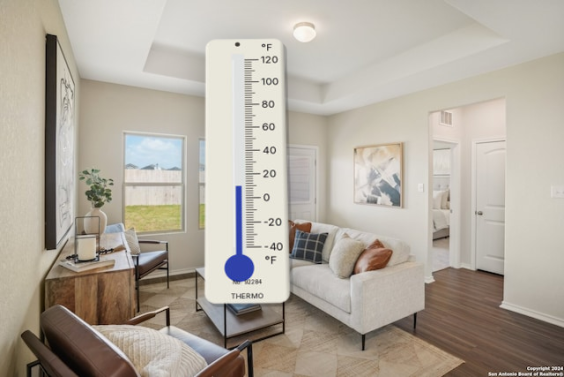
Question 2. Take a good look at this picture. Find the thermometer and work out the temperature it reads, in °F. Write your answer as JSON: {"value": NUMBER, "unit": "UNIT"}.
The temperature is {"value": 10, "unit": "°F"}
